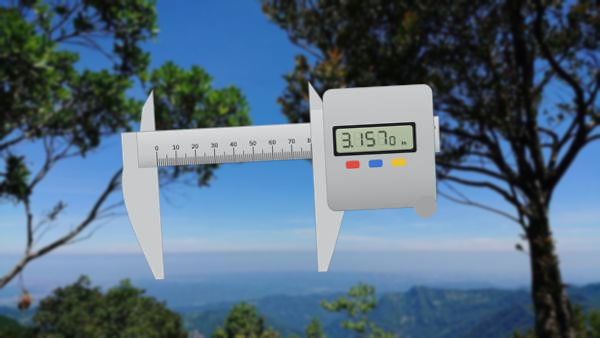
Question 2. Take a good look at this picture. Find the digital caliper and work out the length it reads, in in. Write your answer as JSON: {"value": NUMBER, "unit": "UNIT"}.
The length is {"value": 3.1570, "unit": "in"}
